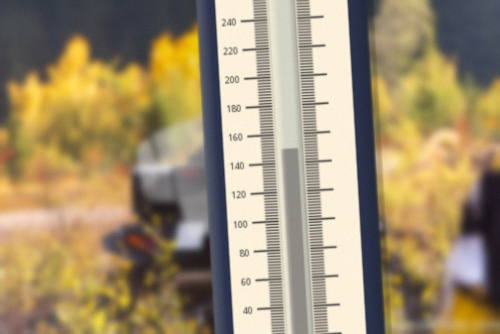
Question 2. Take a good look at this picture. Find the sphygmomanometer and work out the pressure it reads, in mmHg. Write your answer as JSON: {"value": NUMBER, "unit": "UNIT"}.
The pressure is {"value": 150, "unit": "mmHg"}
